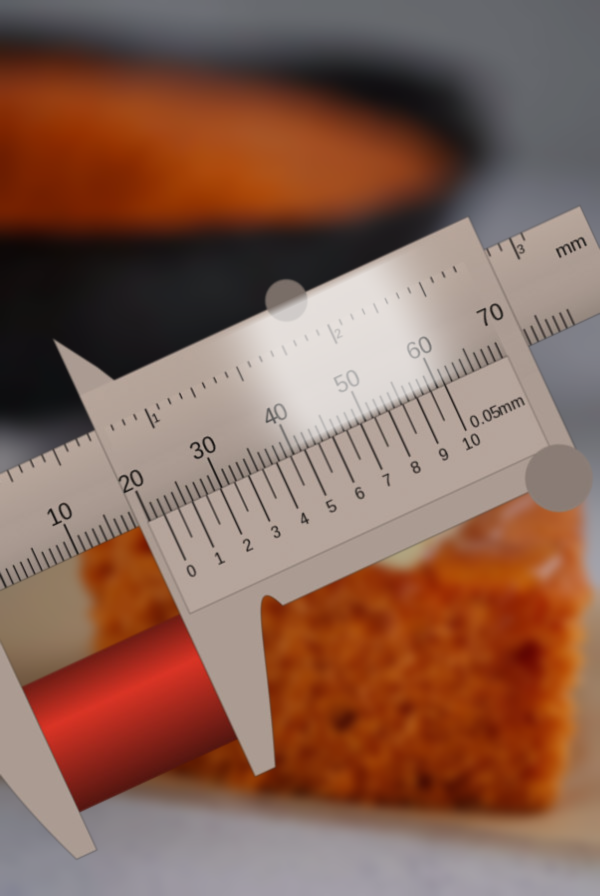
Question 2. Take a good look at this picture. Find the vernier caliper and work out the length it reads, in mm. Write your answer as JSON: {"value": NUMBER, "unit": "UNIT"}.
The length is {"value": 22.0, "unit": "mm"}
